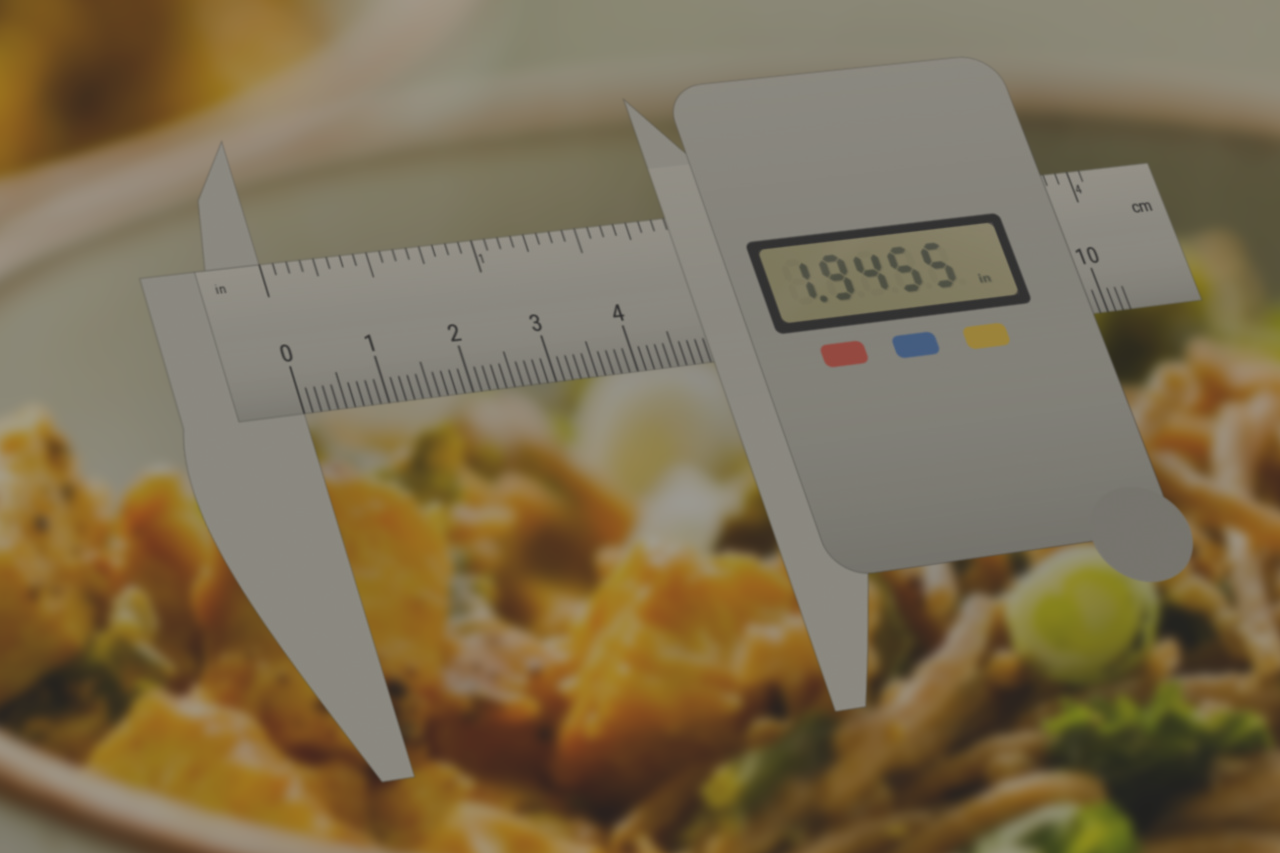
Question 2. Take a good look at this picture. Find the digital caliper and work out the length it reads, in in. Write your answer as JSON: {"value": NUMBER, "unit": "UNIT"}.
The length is {"value": 1.9455, "unit": "in"}
